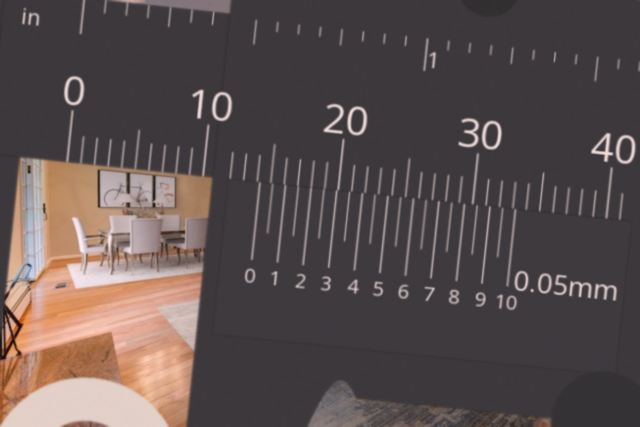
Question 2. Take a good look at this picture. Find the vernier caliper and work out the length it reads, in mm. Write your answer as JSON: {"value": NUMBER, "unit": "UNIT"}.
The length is {"value": 14.2, "unit": "mm"}
